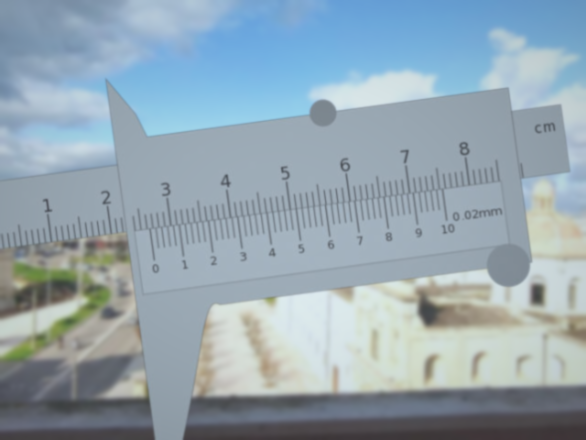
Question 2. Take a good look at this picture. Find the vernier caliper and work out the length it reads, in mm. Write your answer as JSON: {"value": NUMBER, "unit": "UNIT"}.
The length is {"value": 26.5, "unit": "mm"}
